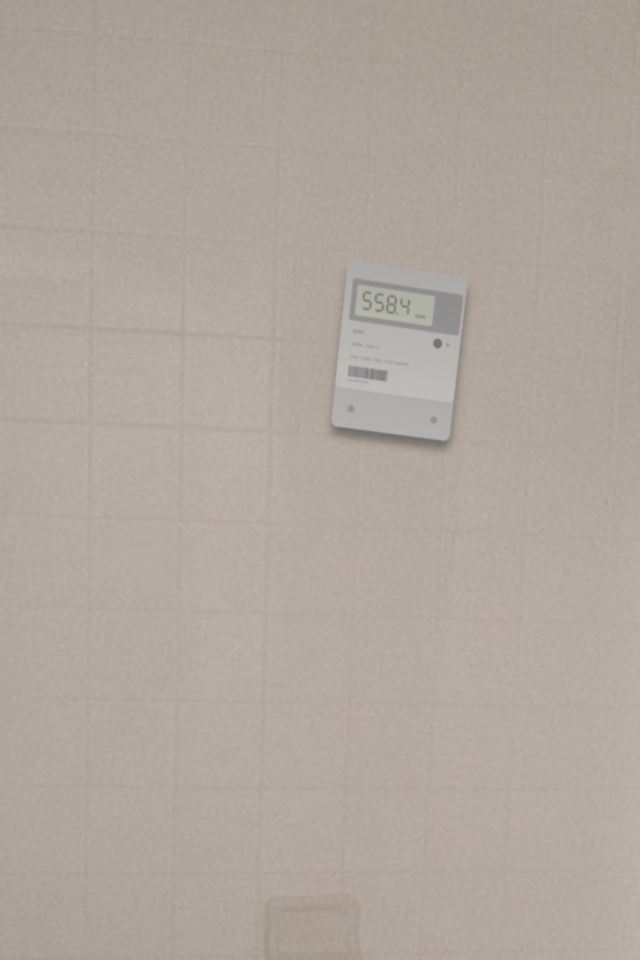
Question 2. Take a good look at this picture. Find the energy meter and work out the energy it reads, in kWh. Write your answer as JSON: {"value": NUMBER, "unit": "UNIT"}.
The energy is {"value": 558.4, "unit": "kWh"}
